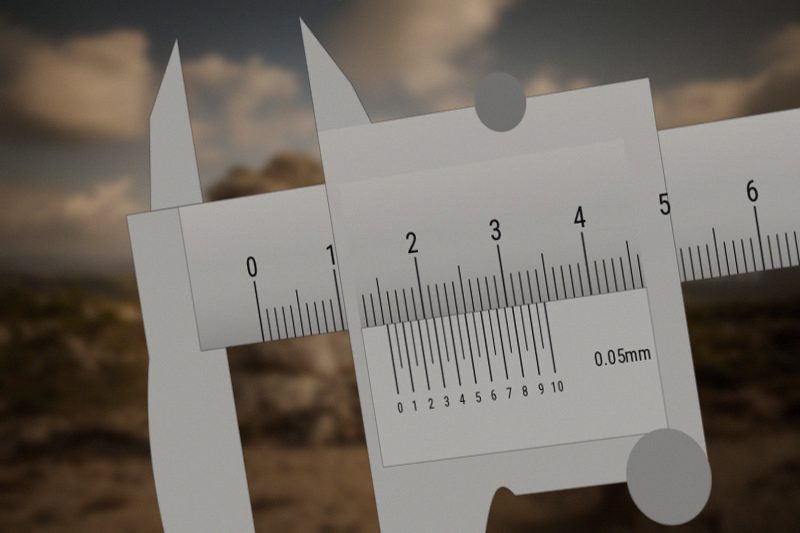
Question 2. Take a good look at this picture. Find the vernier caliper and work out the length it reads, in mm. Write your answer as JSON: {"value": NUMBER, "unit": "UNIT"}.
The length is {"value": 15.4, "unit": "mm"}
